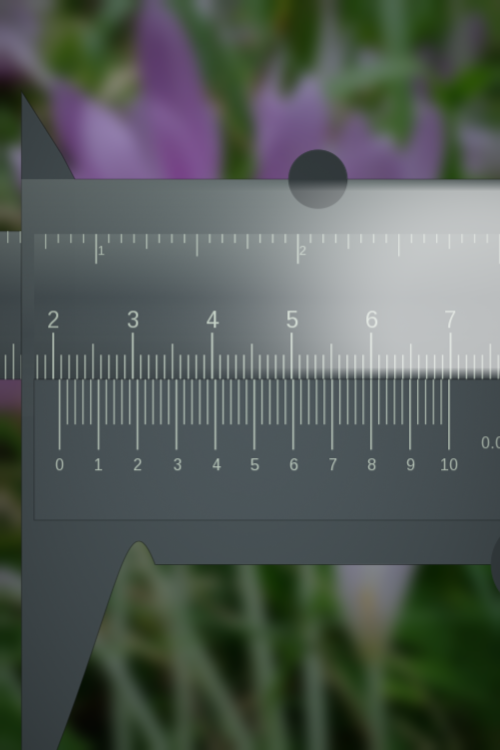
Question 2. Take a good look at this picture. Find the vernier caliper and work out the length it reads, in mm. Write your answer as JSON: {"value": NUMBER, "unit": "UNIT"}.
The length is {"value": 20.8, "unit": "mm"}
